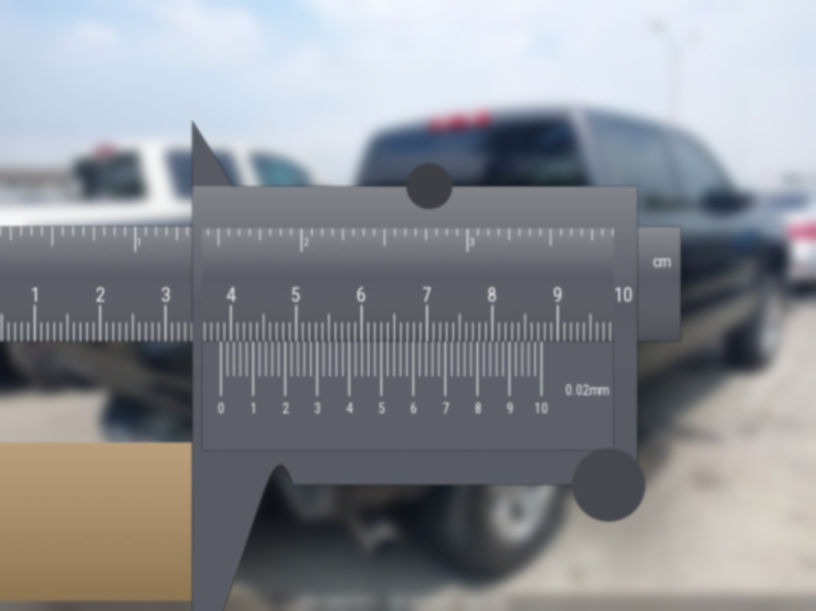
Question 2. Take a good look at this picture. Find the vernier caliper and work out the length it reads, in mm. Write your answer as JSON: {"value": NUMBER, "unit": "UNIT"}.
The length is {"value": 38.5, "unit": "mm"}
